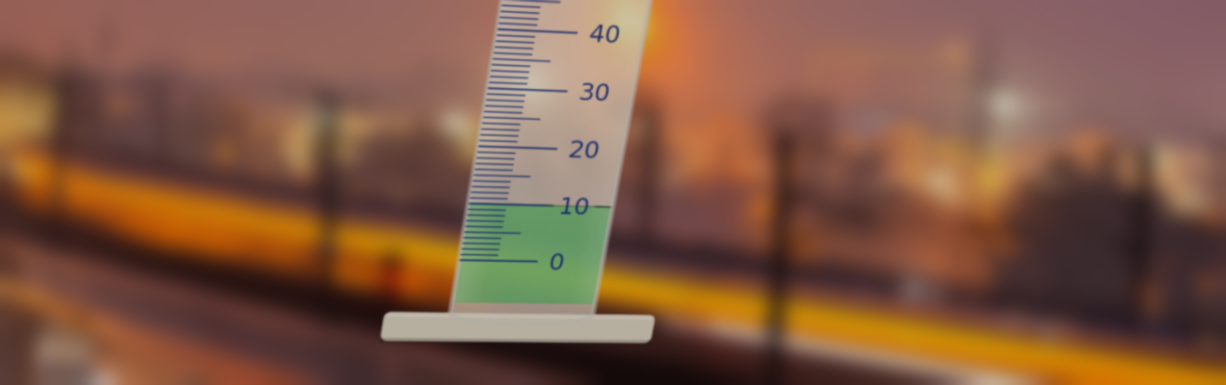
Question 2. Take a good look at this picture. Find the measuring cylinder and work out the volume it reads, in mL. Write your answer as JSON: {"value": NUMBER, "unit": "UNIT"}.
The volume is {"value": 10, "unit": "mL"}
